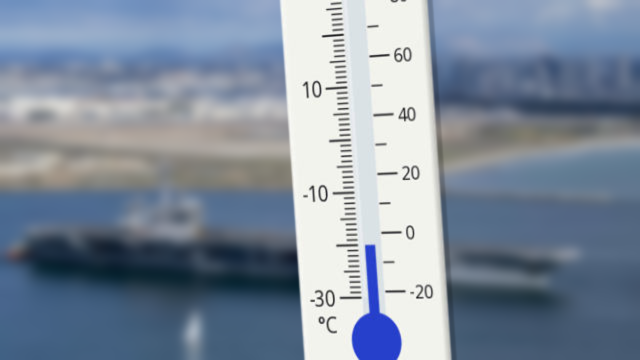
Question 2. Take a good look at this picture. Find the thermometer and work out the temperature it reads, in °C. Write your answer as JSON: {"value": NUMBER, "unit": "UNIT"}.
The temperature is {"value": -20, "unit": "°C"}
